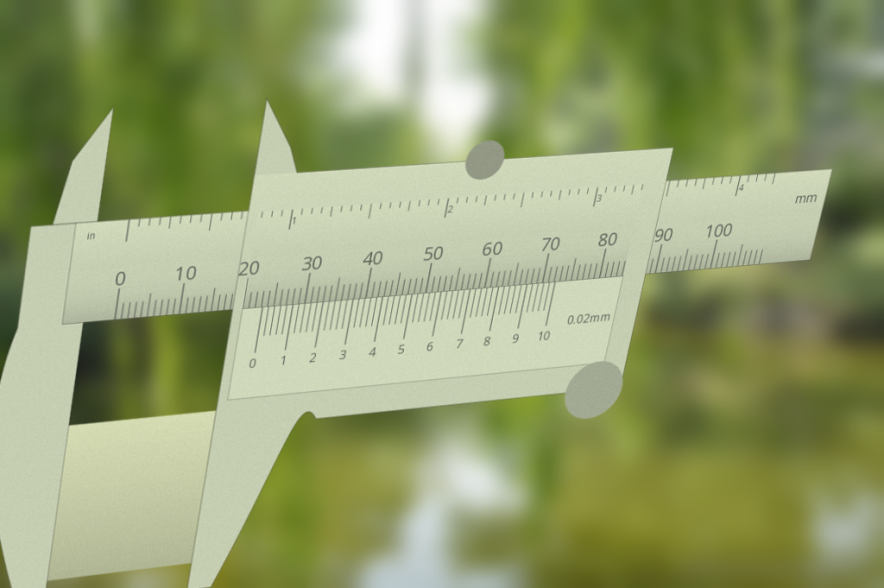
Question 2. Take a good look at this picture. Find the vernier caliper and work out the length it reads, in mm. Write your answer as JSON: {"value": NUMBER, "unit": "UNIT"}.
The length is {"value": 23.2, "unit": "mm"}
